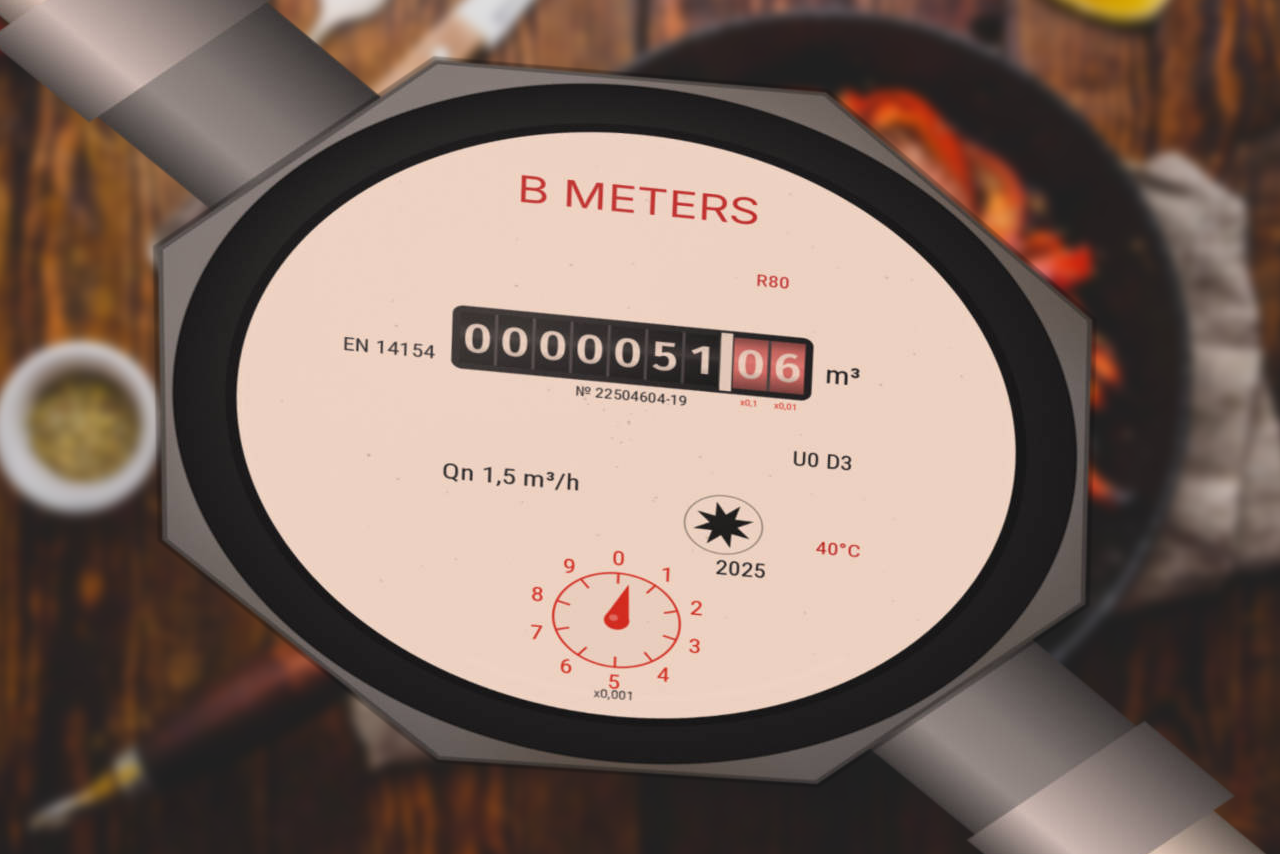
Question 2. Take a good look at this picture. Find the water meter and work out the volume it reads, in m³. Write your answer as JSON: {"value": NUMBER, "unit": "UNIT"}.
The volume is {"value": 51.060, "unit": "m³"}
